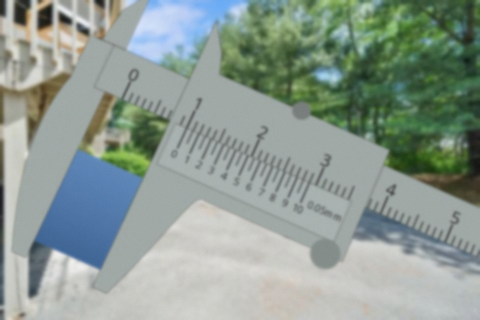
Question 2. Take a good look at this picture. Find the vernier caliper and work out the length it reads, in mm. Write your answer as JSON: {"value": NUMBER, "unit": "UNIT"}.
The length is {"value": 10.0, "unit": "mm"}
